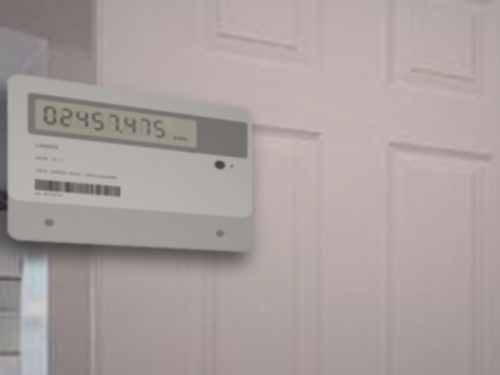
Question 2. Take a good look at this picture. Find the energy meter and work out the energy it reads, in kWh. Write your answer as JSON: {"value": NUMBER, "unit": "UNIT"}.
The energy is {"value": 2457.475, "unit": "kWh"}
